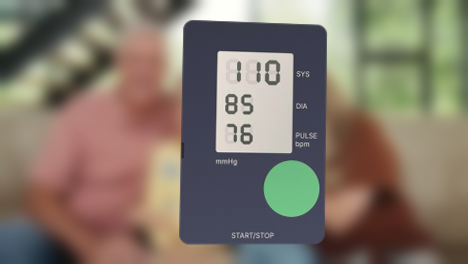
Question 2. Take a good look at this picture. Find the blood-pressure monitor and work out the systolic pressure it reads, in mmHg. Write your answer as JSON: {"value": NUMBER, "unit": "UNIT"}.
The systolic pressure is {"value": 110, "unit": "mmHg"}
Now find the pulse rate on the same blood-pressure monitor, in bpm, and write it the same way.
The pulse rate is {"value": 76, "unit": "bpm"}
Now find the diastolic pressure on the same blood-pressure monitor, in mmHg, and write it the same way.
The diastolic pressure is {"value": 85, "unit": "mmHg"}
